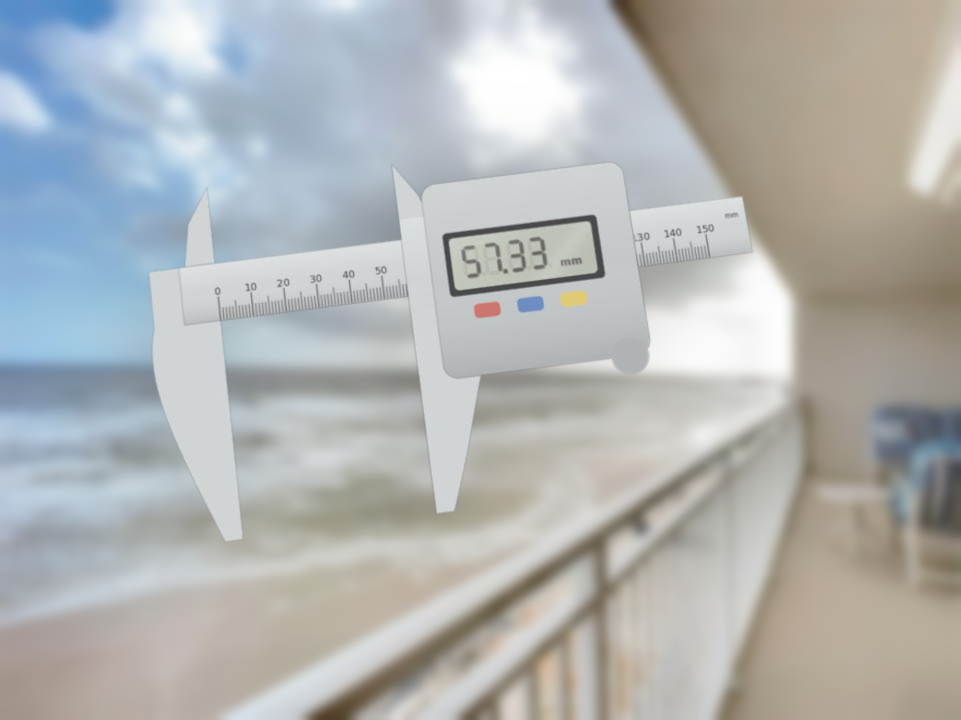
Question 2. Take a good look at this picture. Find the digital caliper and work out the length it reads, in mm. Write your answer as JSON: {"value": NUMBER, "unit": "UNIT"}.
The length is {"value": 57.33, "unit": "mm"}
